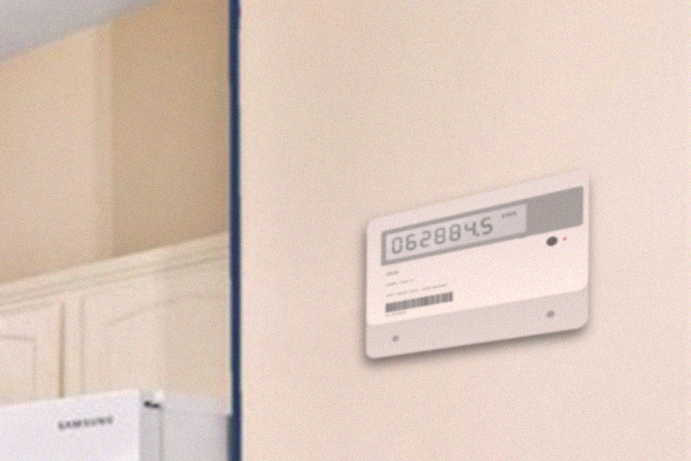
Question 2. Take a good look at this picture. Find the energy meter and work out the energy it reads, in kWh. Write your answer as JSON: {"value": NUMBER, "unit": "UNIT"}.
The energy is {"value": 62884.5, "unit": "kWh"}
